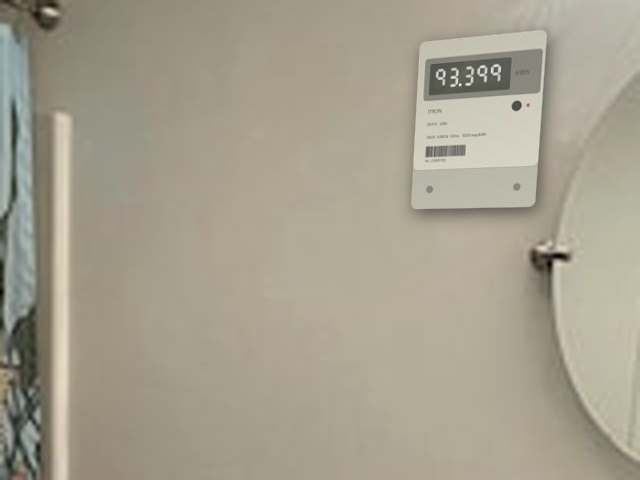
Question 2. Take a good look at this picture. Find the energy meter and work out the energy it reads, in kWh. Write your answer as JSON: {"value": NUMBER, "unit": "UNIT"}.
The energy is {"value": 93.399, "unit": "kWh"}
